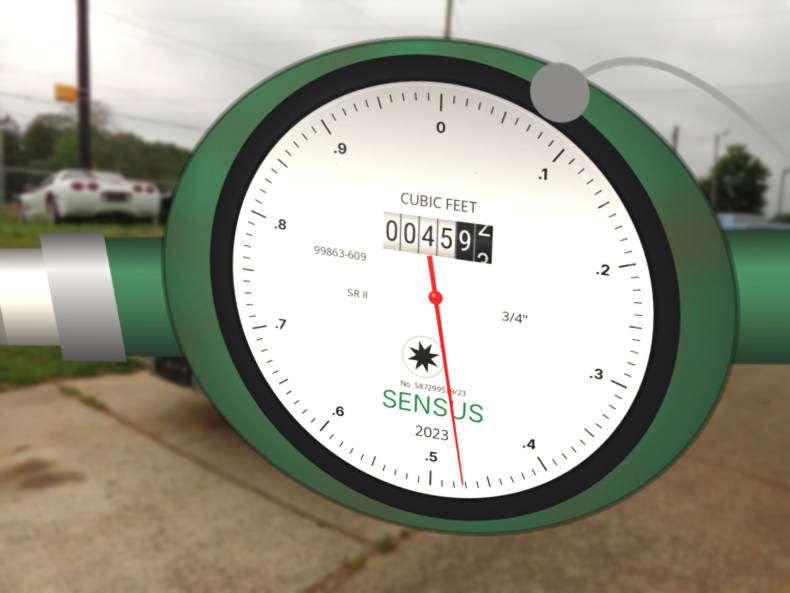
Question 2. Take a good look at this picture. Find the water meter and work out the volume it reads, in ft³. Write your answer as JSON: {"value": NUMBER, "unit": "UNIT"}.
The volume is {"value": 4592.47, "unit": "ft³"}
